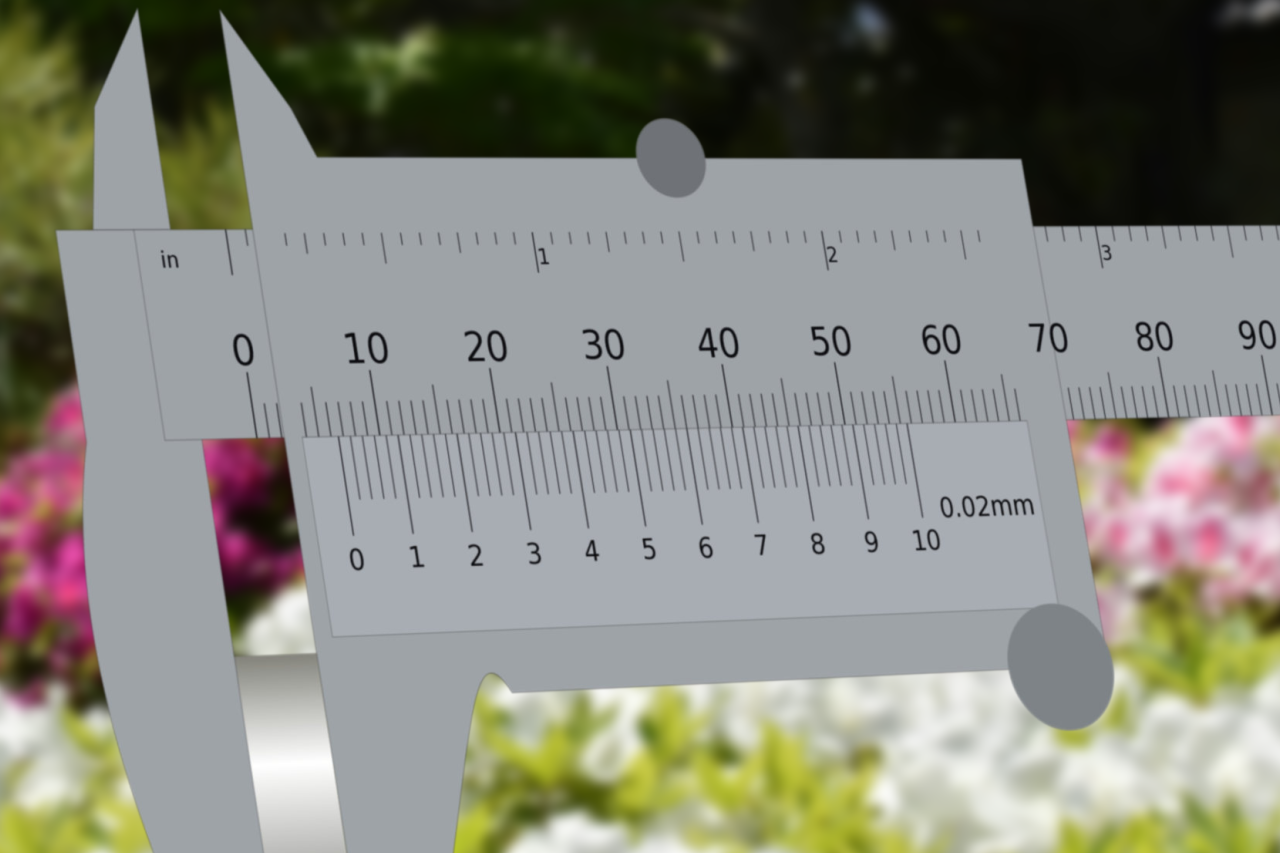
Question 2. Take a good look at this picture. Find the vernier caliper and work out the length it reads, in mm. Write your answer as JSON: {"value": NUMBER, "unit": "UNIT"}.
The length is {"value": 6.6, "unit": "mm"}
